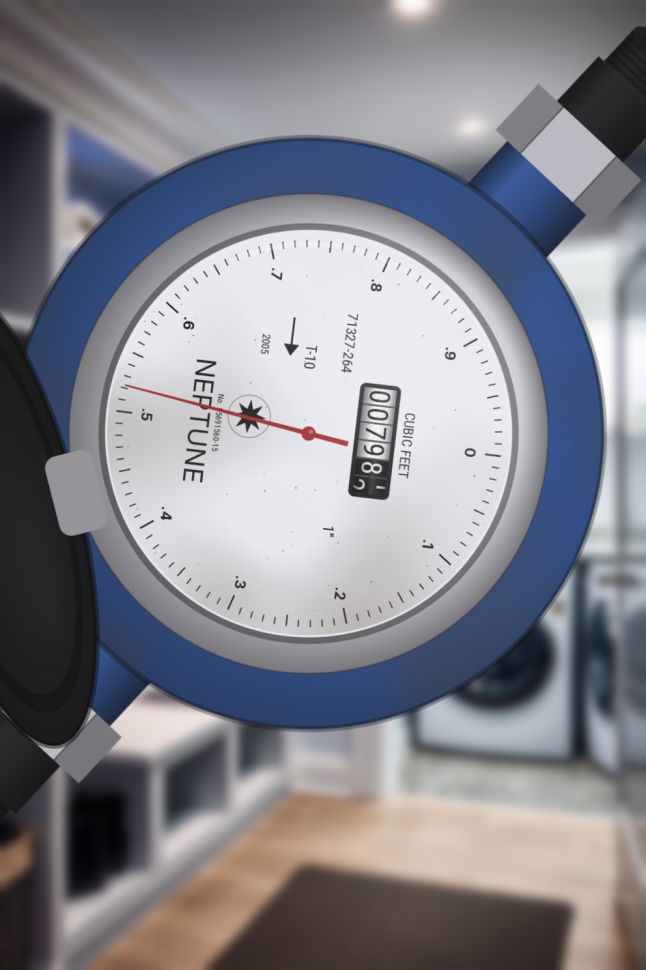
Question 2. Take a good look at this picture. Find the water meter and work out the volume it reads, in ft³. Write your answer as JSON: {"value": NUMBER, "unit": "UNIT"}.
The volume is {"value": 7981.52, "unit": "ft³"}
